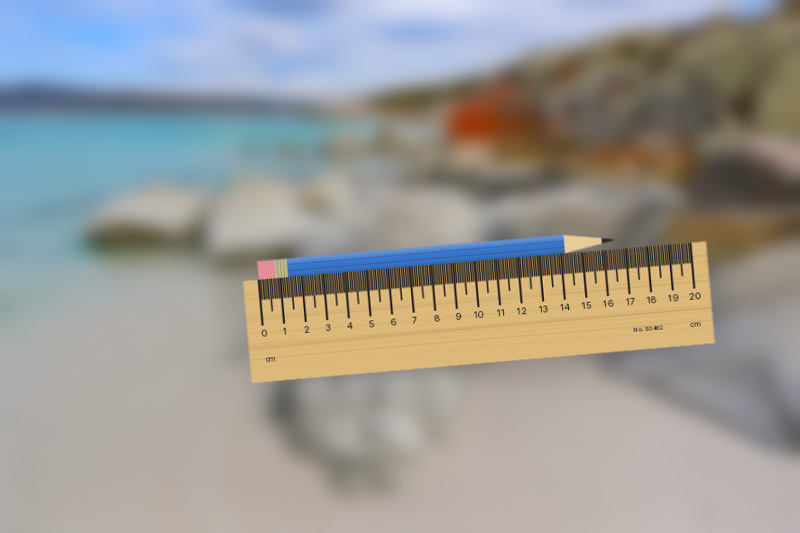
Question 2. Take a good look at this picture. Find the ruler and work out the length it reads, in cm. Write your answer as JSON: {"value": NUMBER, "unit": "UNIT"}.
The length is {"value": 16.5, "unit": "cm"}
